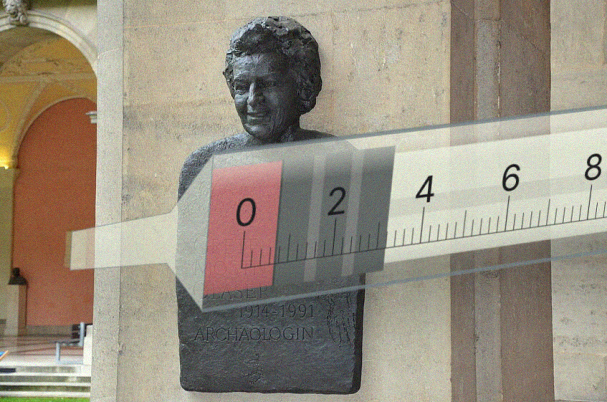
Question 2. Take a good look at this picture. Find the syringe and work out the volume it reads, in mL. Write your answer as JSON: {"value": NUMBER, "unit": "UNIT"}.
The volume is {"value": 0.7, "unit": "mL"}
